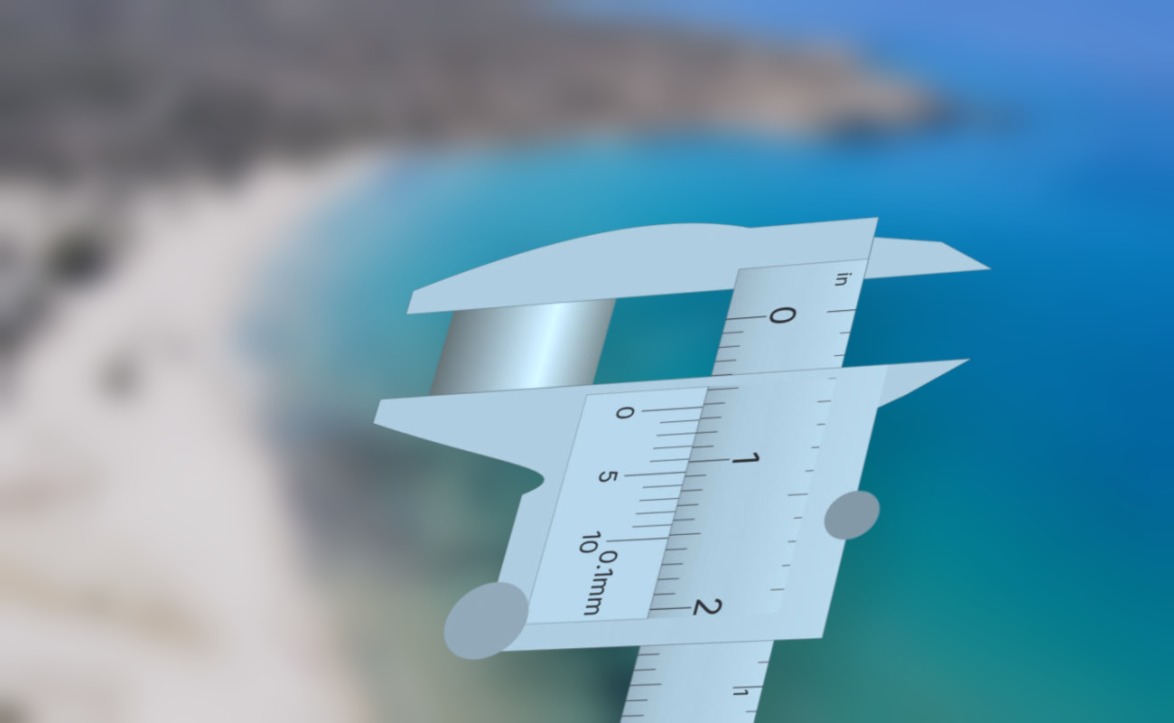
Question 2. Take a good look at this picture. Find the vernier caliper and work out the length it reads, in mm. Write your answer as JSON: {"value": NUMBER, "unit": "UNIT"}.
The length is {"value": 6.2, "unit": "mm"}
